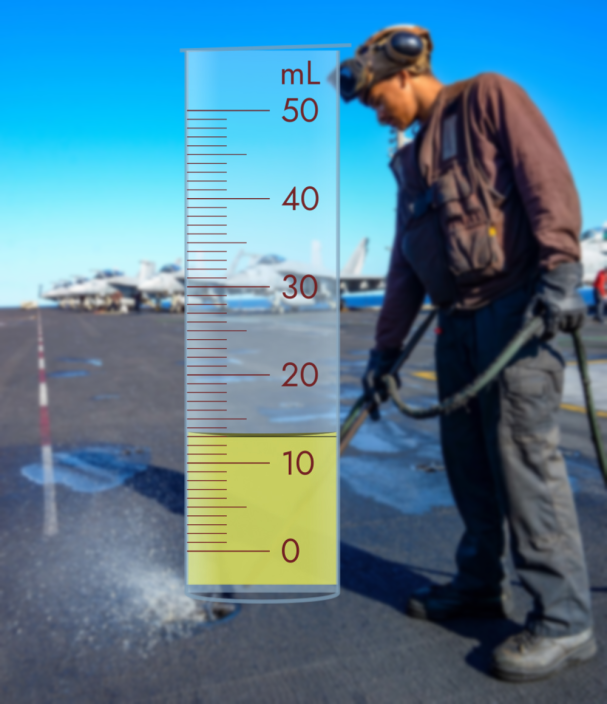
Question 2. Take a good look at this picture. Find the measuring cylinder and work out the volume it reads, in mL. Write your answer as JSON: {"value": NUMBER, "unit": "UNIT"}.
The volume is {"value": 13, "unit": "mL"}
